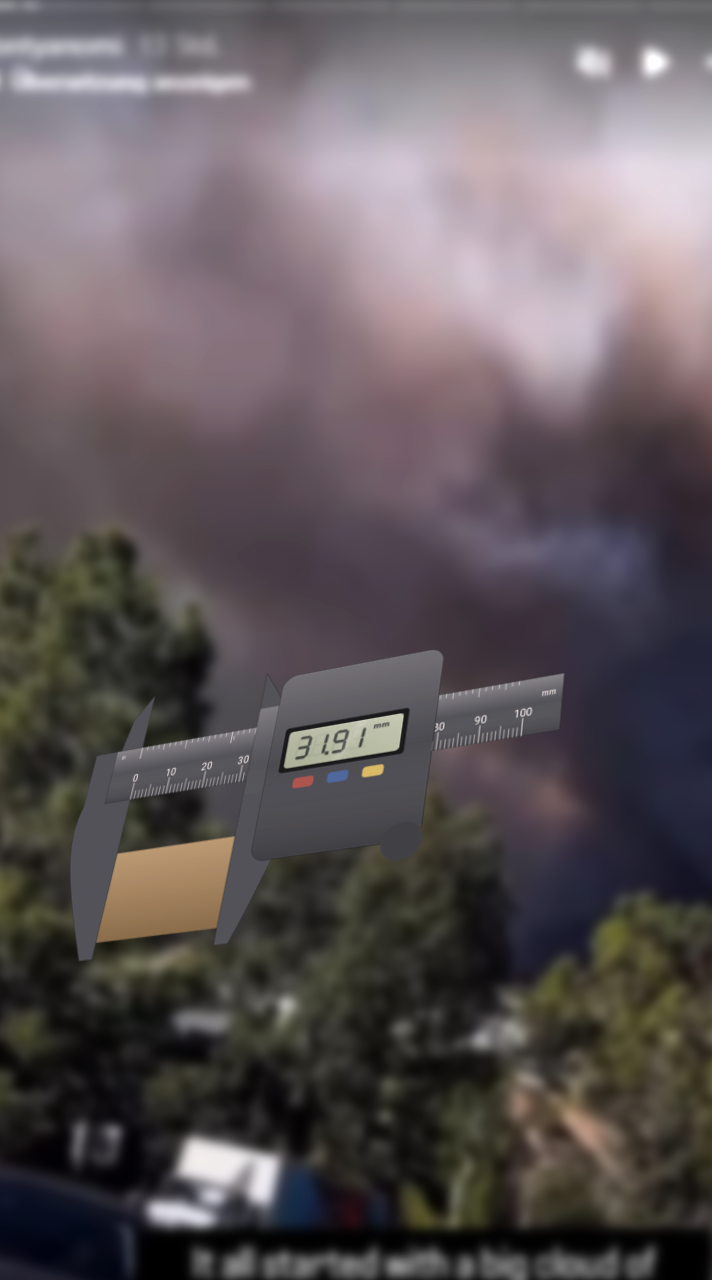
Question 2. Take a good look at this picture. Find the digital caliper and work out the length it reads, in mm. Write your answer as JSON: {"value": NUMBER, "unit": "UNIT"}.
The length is {"value": 31.91, "unit": "mm"}
